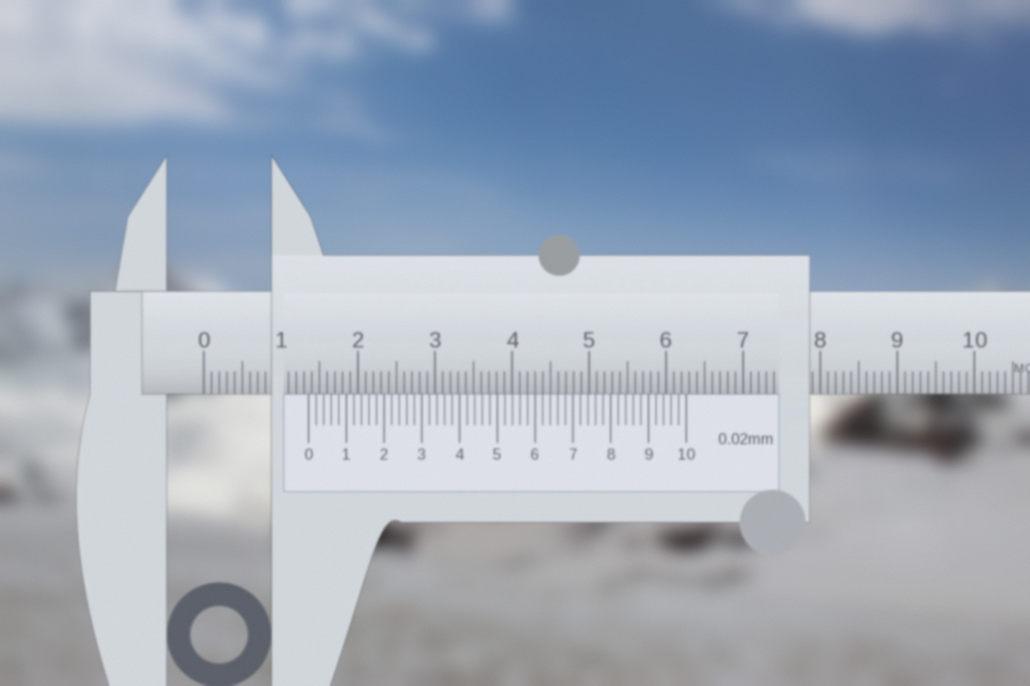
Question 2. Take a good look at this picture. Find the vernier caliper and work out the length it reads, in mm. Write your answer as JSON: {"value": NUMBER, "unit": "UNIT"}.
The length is {"value": 13.6, "unit": "mm"}
